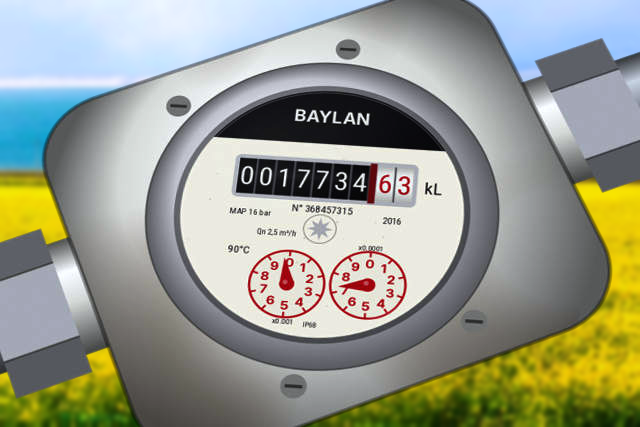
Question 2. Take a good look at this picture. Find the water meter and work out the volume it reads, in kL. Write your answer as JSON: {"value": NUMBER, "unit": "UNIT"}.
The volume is {"value": 17734.6297, "unit": "kL"}
